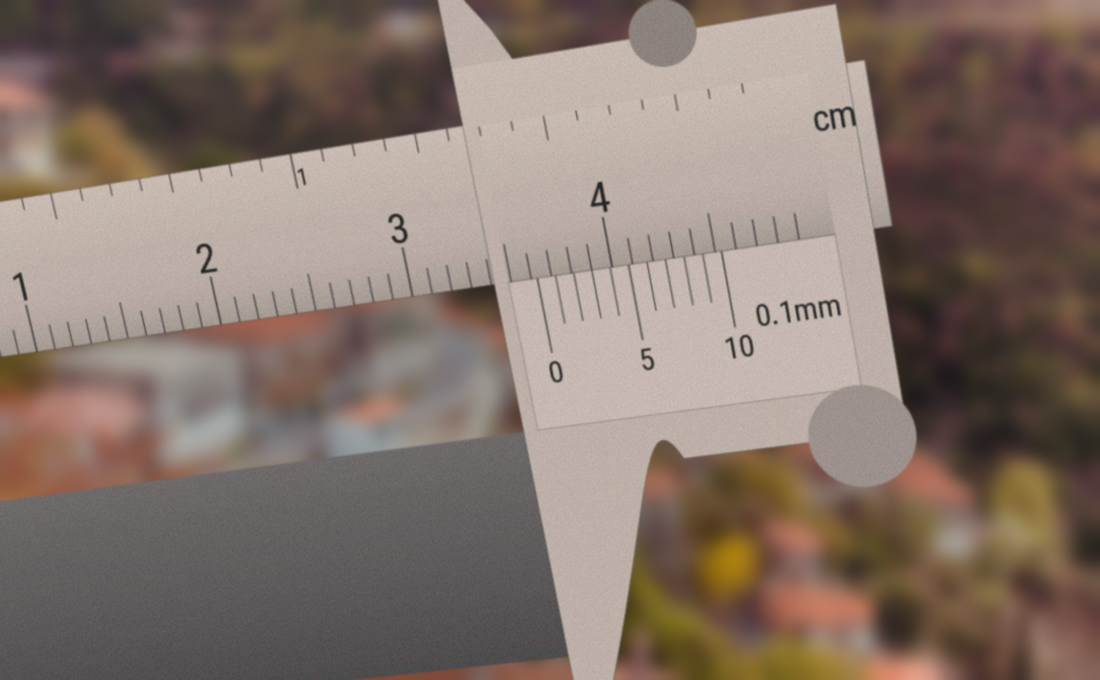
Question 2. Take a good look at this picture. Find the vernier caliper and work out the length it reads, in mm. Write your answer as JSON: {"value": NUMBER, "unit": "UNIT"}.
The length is {"value": 36.3, "unit": "mm"}
